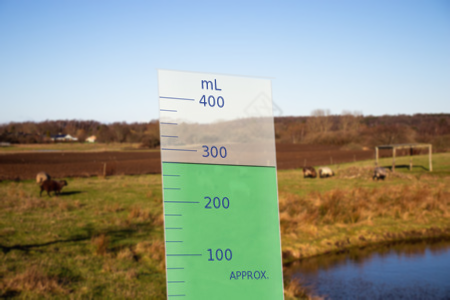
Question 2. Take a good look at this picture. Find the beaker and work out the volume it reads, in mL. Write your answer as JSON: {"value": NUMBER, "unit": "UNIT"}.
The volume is {"value": 275, "unit": "mL"}
